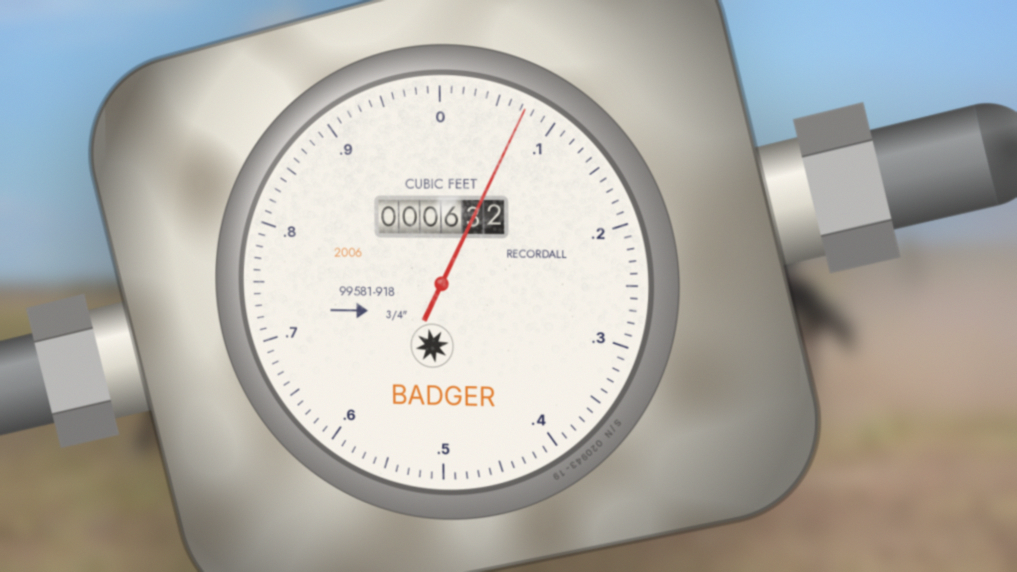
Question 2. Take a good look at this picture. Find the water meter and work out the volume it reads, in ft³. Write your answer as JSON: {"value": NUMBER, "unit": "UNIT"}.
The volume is {"value": 632.07, "unit": "ft³"}
